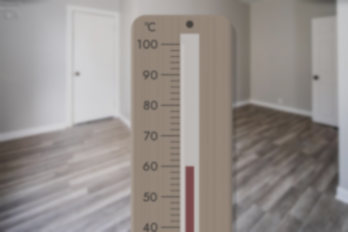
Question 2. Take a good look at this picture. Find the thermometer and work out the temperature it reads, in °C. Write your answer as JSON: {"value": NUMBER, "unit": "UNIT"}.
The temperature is {"value": 60, "unit": "°C"}
